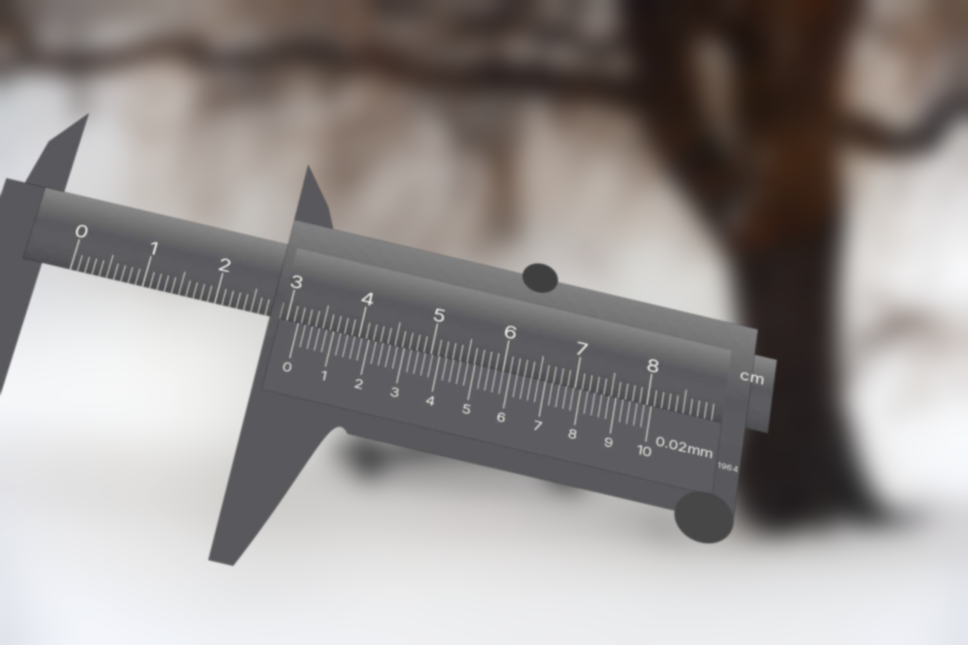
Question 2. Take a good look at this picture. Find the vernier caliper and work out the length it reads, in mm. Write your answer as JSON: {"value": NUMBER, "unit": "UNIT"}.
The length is {"value": 31.6, "unit": "mm"}
